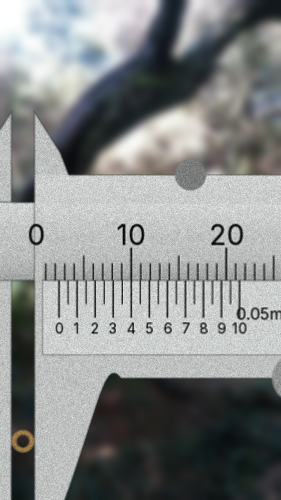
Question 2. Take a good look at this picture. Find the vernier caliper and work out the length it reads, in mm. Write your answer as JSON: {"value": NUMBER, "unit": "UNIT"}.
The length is {"value": 2.4, "unit": "mm"}
